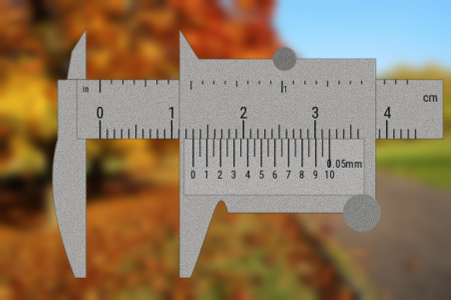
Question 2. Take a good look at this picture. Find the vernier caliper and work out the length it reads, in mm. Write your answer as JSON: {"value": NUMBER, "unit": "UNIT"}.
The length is {"value": 13.0, "unit": "mm"}
